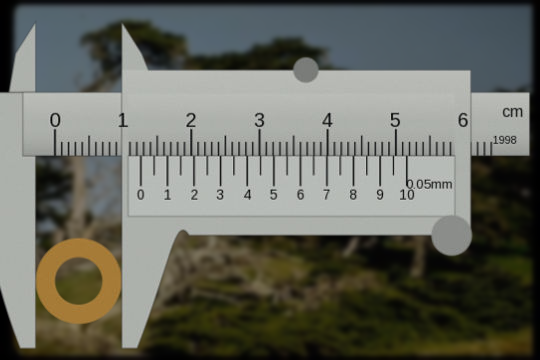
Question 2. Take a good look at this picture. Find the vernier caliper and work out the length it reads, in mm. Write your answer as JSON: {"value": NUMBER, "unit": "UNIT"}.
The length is {"value": 12.6, "unit": "mm"}
